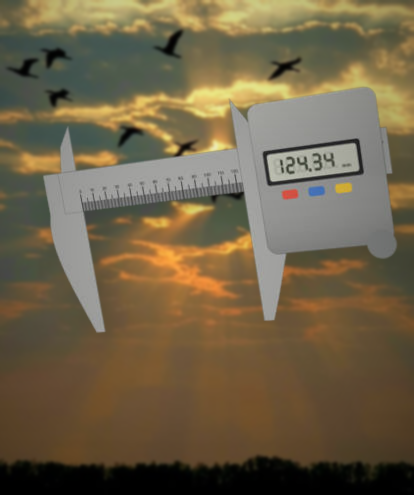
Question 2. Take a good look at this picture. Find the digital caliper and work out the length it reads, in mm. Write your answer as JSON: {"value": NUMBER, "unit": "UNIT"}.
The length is {"value": 124.34, "unit": "mm"}
